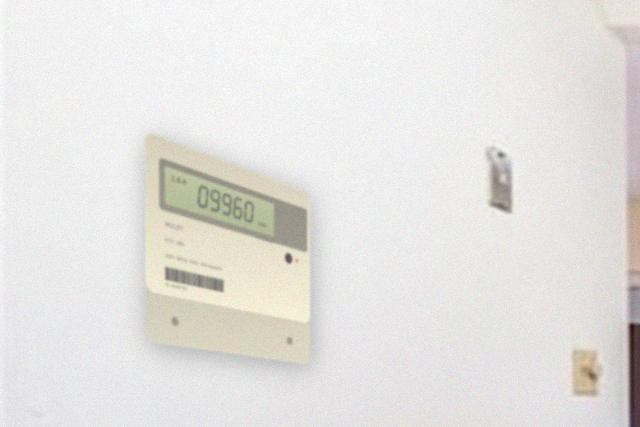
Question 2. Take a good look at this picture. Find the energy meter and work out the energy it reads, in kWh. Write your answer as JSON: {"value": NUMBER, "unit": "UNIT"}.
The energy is {"value": 9960, "unit": "kWh"}
